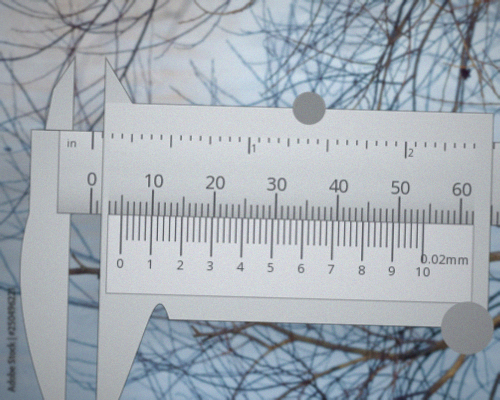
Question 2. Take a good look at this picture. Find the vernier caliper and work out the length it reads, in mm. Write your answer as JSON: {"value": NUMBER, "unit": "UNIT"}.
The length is {"value": 5.0, "unit": "mm"}
